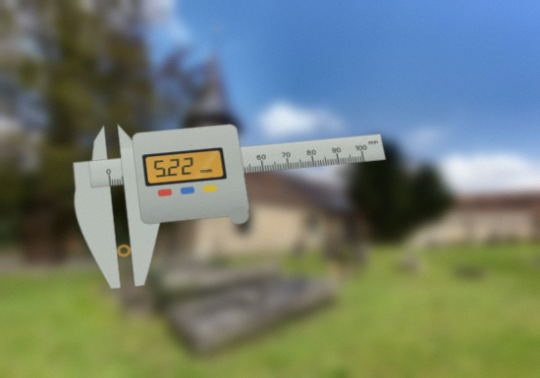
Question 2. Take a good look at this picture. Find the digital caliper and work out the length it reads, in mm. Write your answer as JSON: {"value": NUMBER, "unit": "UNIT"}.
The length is {"value": 5.22, "unit": "mm"}
